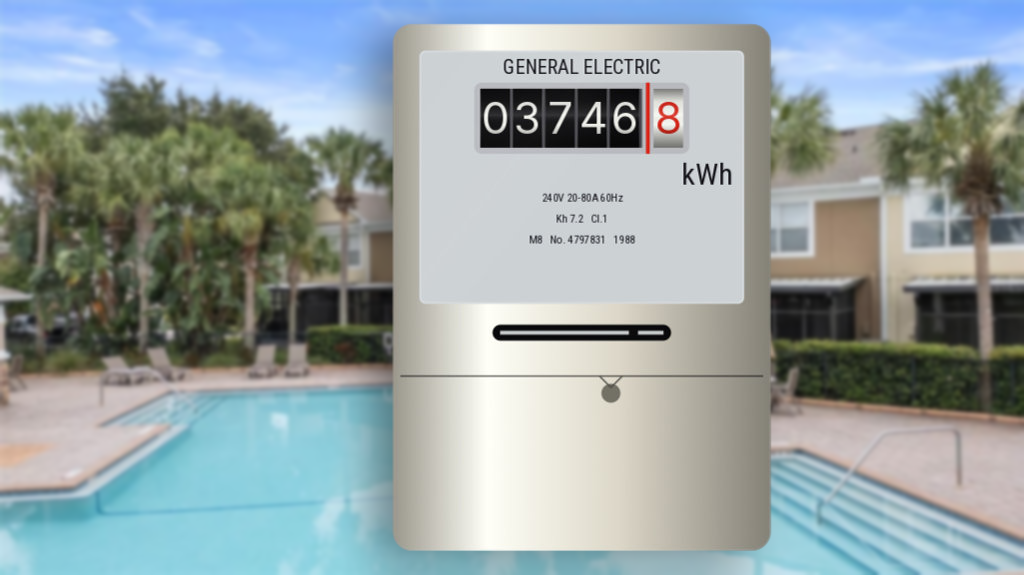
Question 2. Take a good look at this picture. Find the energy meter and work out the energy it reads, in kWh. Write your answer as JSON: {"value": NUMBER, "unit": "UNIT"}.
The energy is {"value": 3746.8, "unit": "kWh"}
